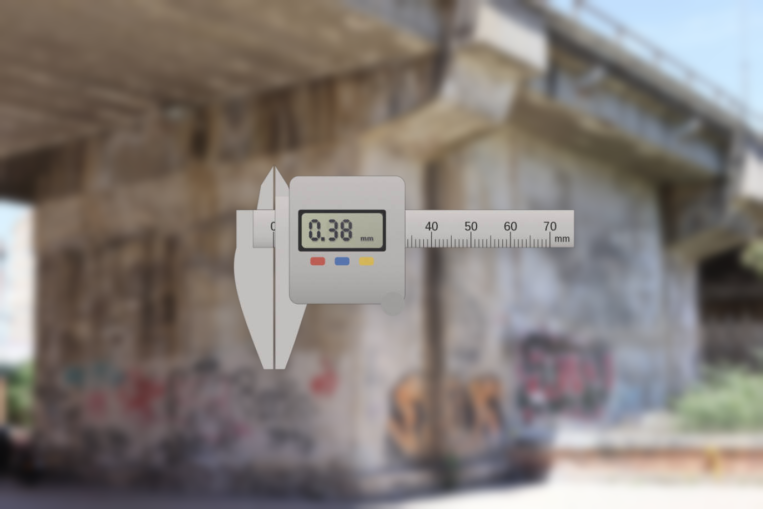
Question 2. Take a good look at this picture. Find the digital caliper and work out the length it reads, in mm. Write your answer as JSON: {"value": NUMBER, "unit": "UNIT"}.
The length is {"value": 0.38, "unit": "mm"}
